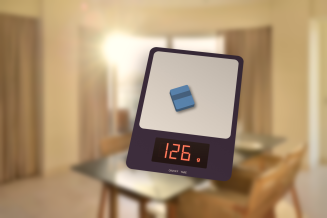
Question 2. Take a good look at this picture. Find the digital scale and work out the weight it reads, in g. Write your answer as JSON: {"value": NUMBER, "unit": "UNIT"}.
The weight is {"value": 126, "unit": "g"}
